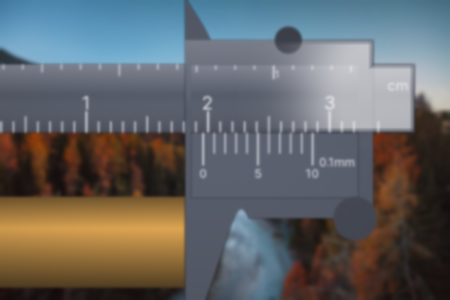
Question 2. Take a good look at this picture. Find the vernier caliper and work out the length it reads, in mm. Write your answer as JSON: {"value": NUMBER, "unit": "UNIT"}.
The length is {"value": 19.6, "unit": "mm"}
